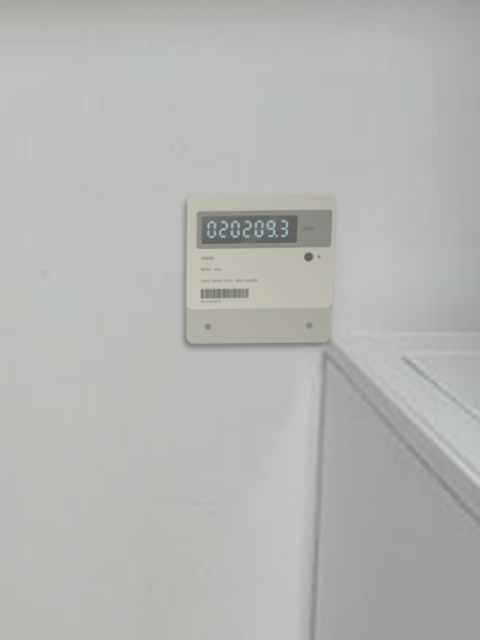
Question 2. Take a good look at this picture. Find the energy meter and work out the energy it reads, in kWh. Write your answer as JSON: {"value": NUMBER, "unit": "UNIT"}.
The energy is {"value": 20209.3, "unit": "kWh"}
